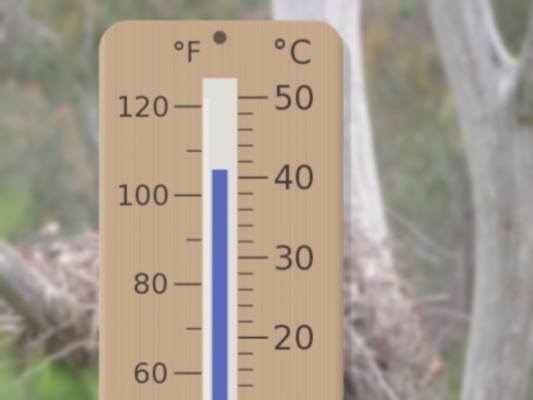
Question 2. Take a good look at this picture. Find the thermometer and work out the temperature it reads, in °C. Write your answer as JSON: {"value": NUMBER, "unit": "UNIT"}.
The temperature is {"value": 41, "unit": "°C"}
